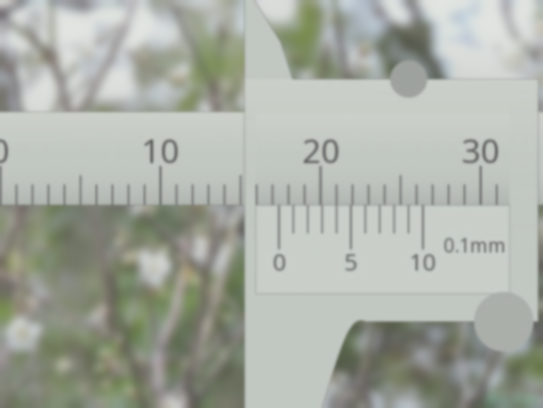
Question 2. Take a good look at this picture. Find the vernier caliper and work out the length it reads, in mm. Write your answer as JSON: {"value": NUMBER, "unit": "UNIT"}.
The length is {"value": 17.4, "unit": "mm"}
